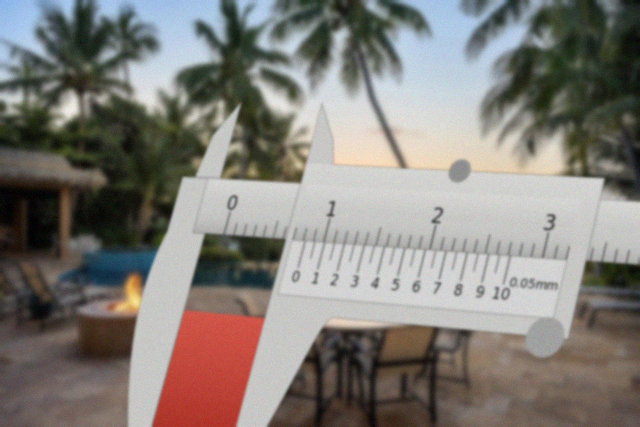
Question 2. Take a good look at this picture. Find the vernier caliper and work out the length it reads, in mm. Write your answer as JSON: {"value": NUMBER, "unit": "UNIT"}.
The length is {"value": 8.2, "unit": "mm"}
